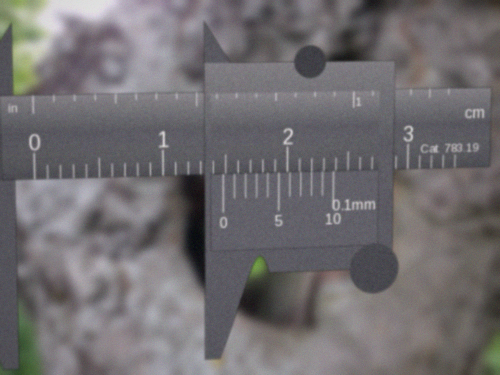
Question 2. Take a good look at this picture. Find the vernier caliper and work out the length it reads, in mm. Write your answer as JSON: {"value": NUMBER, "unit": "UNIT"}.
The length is {"value": 14.8, "unit": "mm"}
